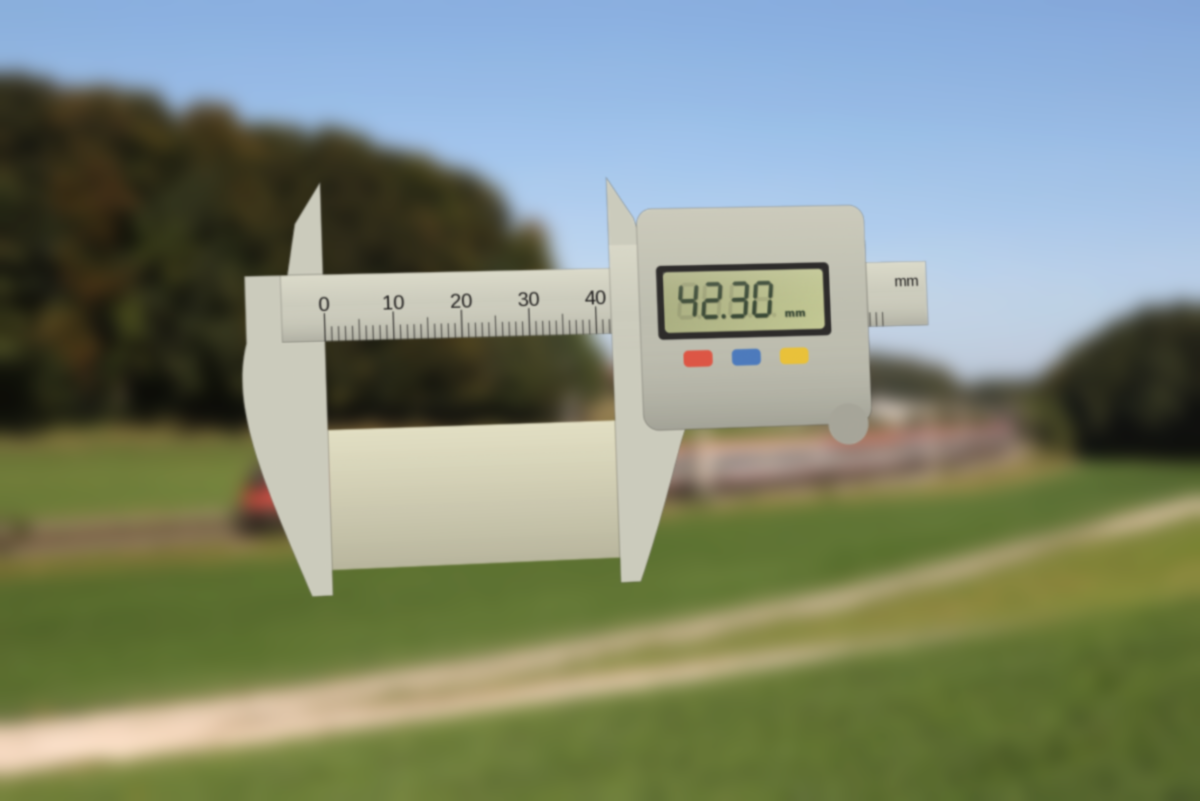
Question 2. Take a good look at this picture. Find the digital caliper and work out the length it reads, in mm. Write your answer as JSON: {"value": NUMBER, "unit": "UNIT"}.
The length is {"value": 42.30, "unit": "mm"}
